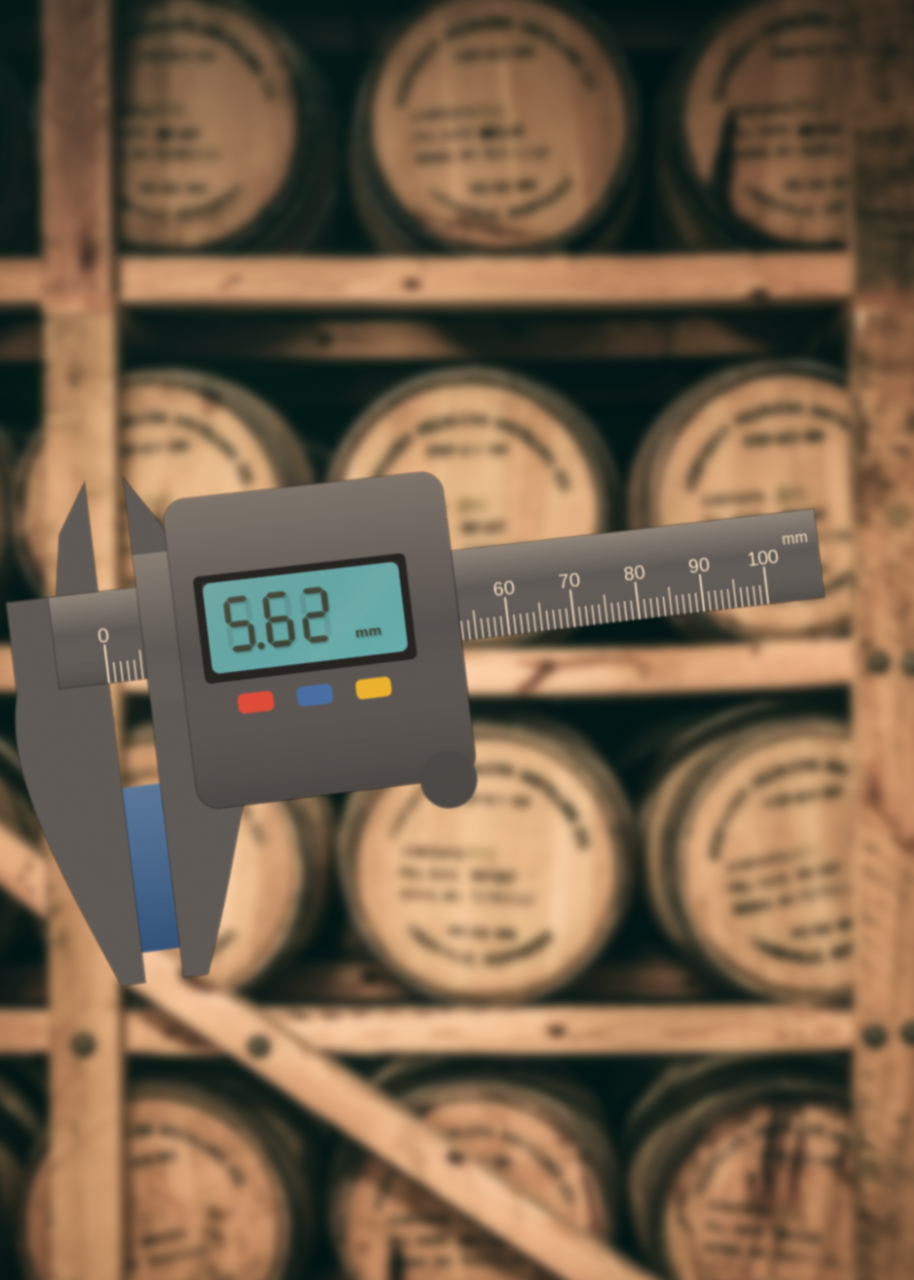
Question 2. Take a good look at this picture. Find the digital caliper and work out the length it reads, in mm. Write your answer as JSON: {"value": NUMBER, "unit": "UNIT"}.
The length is {"value": 5.62, "unit": "mm"}
